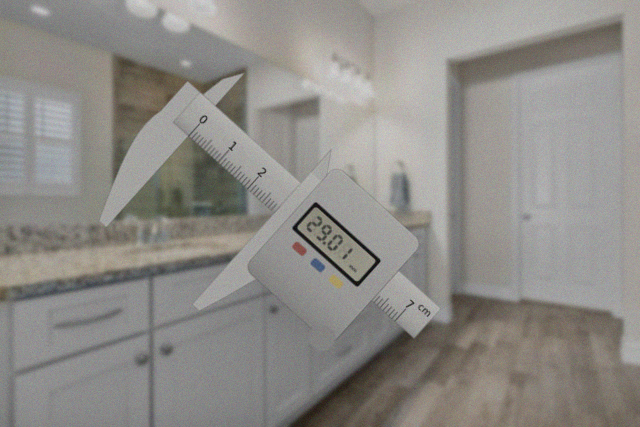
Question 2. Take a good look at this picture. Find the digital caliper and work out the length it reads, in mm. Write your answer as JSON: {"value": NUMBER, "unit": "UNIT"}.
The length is {"value": 29.01, "unit": "mm"}
